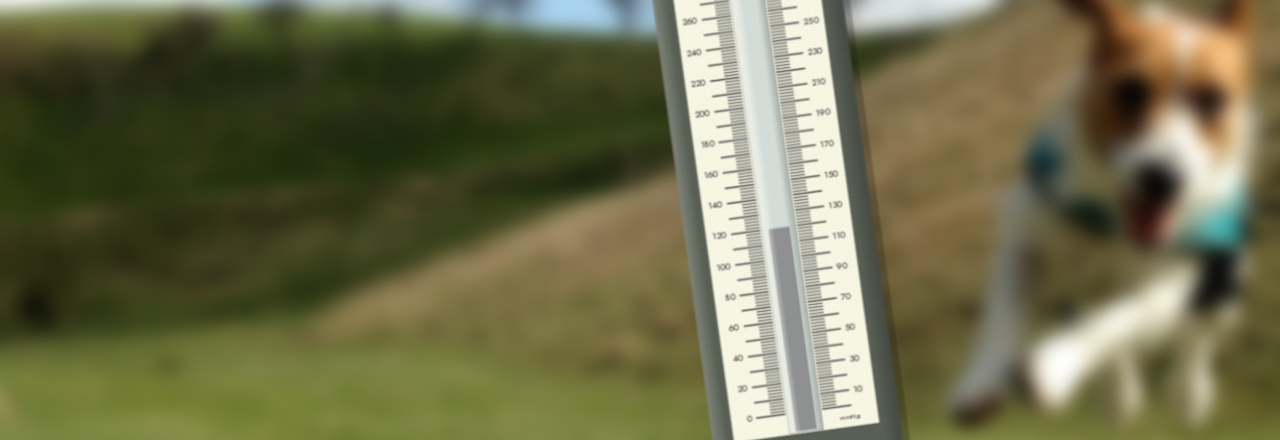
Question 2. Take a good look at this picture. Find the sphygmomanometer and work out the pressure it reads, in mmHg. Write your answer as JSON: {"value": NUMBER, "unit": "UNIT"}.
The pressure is {"value": 120, "unit": "mmHg"}
